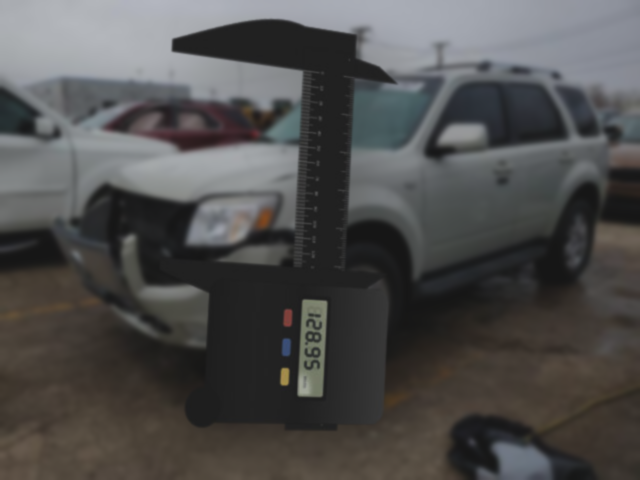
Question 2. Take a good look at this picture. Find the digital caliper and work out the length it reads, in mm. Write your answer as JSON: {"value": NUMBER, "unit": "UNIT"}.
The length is {"value": 128.95, "unit": "mm"}
